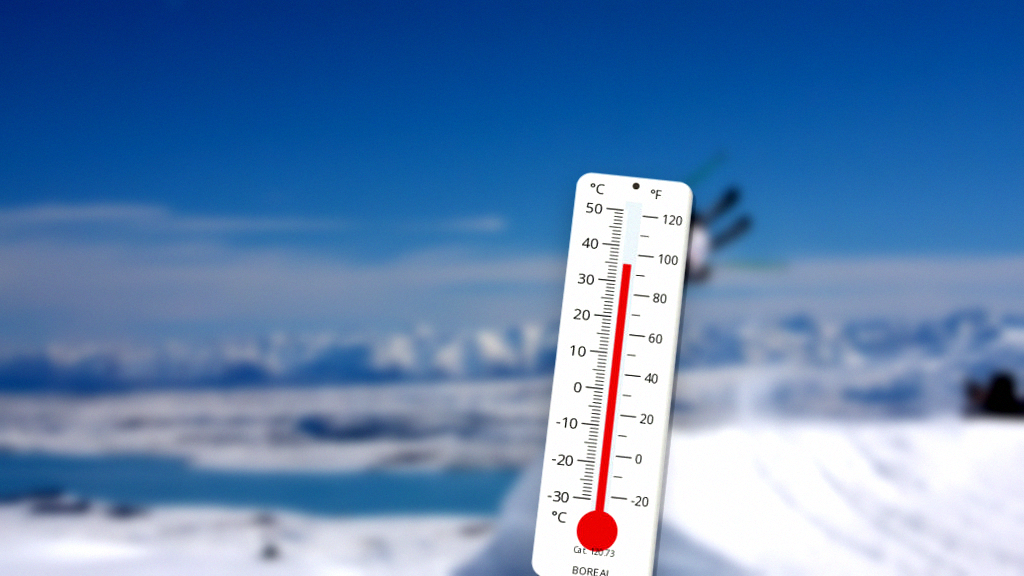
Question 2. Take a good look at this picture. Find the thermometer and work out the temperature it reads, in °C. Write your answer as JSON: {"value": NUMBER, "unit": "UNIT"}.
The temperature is {"value": 35, "unit": "°C"}
